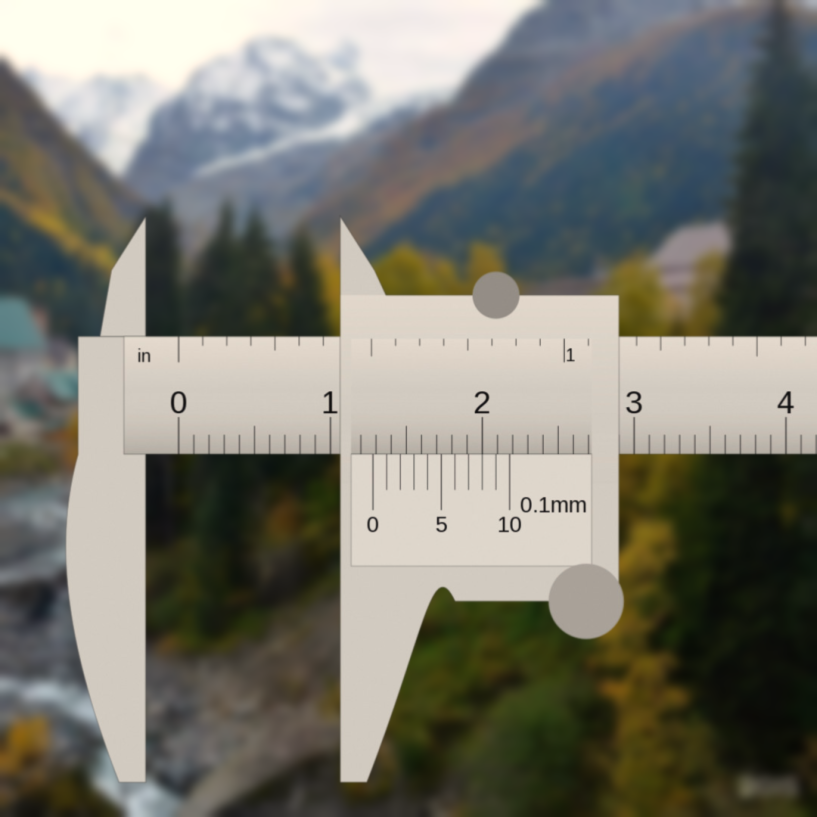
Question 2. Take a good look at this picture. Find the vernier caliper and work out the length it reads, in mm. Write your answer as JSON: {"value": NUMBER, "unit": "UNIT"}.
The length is {"value": 12.8, "unit": "mm"}
